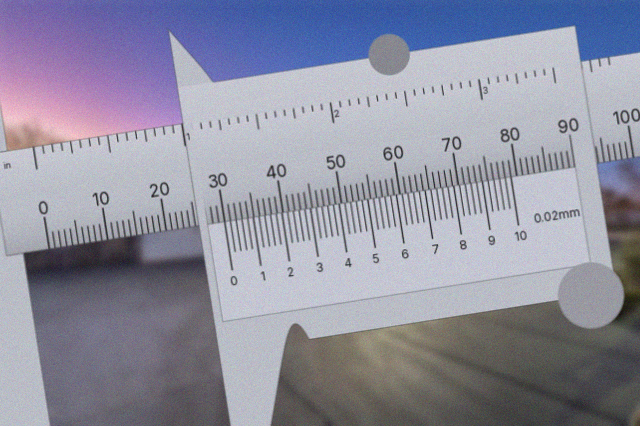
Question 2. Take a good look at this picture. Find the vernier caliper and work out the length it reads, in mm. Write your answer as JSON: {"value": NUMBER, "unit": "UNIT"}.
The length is {"value": 30.0, "unit": "mm"}
